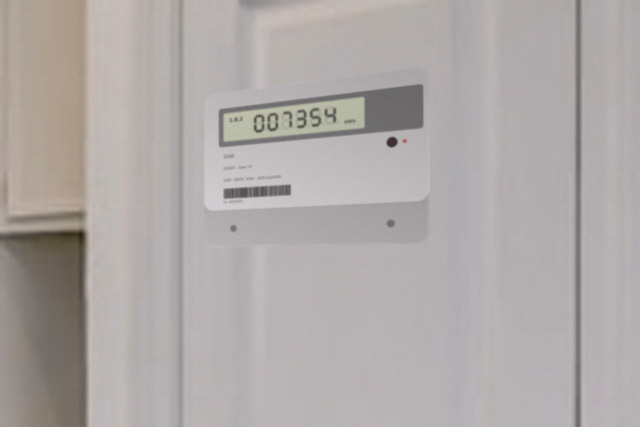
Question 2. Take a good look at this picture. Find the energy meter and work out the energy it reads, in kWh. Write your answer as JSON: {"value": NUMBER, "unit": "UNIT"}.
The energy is {"value": 7354, "unit": "kWh"}
